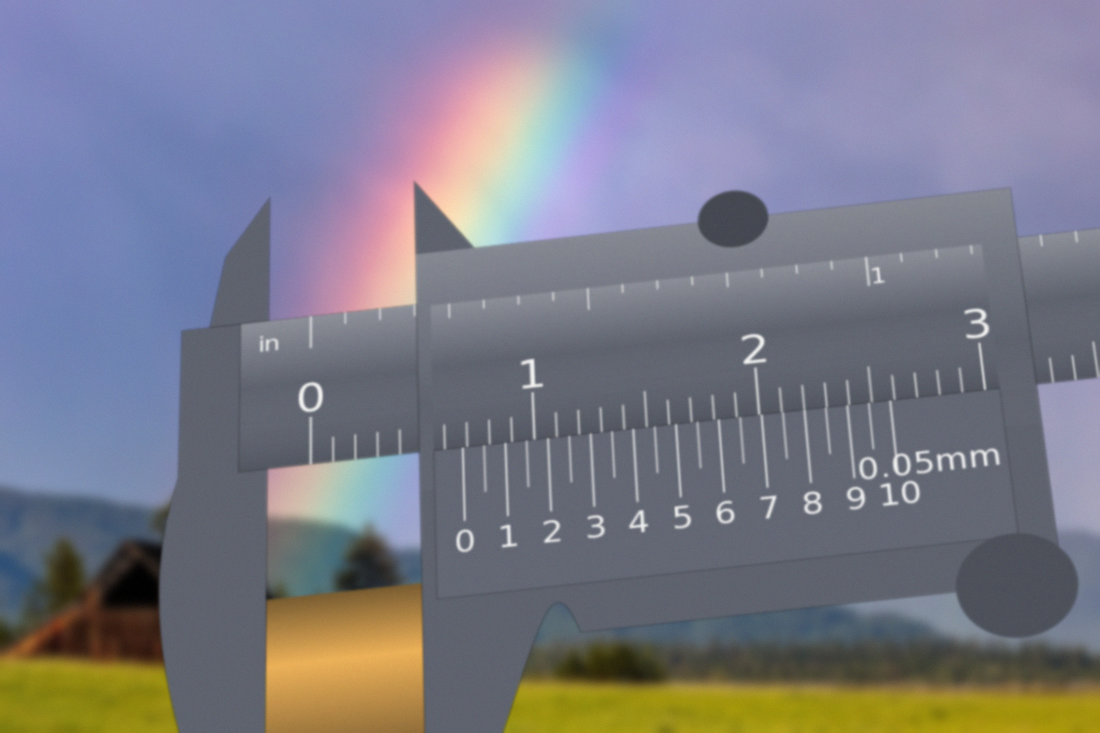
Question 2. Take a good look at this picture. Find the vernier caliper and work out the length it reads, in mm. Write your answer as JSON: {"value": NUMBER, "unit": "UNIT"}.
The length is {"value": 6.8, "unit": "mm"}
